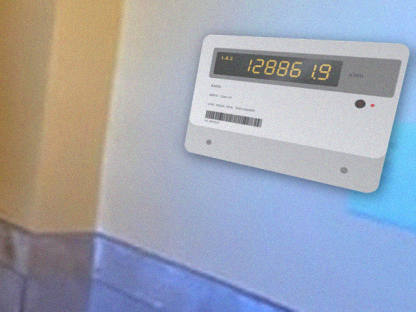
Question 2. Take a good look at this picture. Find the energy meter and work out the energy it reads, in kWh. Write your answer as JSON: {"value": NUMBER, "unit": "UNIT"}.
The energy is {"value": 128861.9, "unit": "kWh"}
